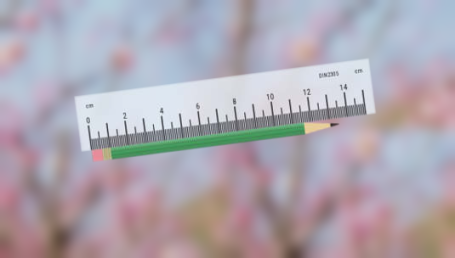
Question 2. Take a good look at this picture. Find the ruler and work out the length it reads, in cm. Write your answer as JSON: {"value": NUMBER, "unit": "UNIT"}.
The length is {"value": 13.5, "unit": "cm"}
